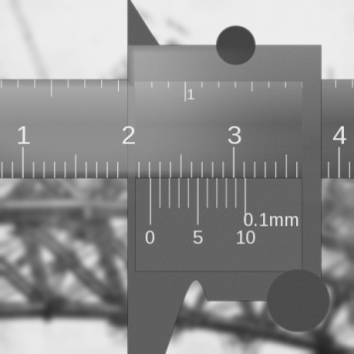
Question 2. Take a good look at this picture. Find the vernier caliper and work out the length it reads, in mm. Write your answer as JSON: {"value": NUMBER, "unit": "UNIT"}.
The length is {"value": 22.1, "unit": "mm"}
